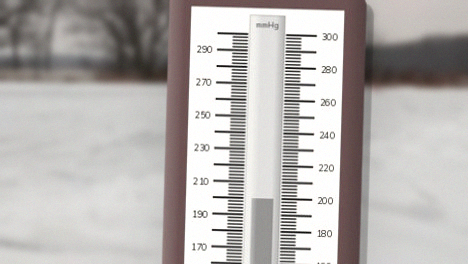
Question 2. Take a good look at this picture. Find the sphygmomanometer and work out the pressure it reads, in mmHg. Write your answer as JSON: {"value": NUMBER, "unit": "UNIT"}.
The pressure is {"value": 200, "unit": "mmHg"}
